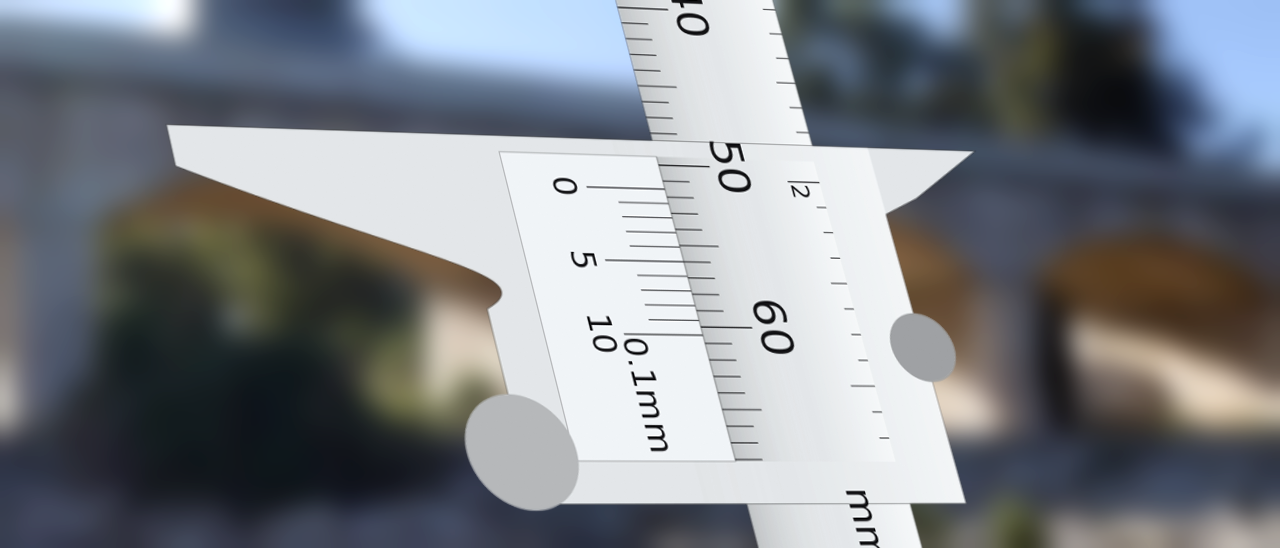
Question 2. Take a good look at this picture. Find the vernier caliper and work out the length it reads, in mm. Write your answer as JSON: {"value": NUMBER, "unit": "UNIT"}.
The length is {"value": 51.5, "unit": "mm"}
